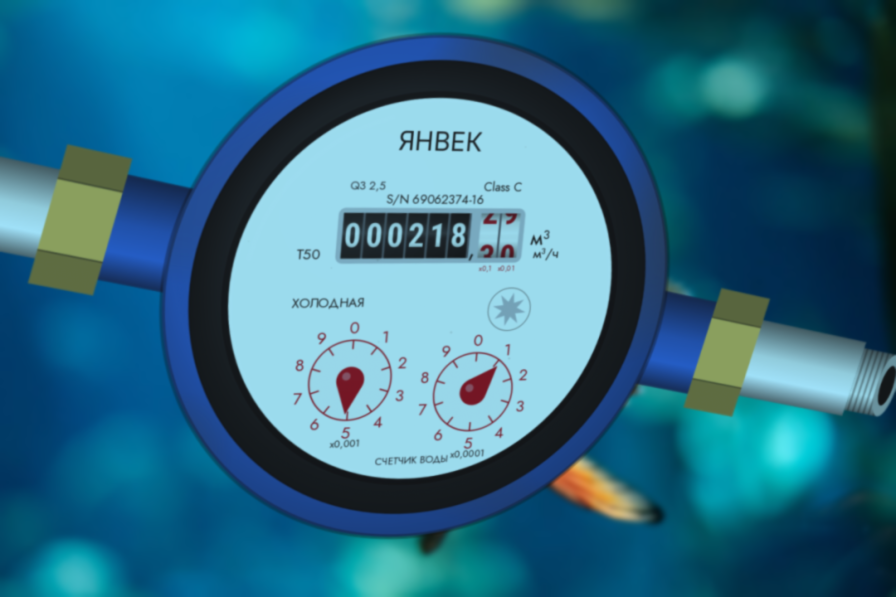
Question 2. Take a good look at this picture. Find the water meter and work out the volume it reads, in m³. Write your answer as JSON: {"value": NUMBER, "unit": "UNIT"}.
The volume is {"value": 218.2951, "unit": "m³"}
